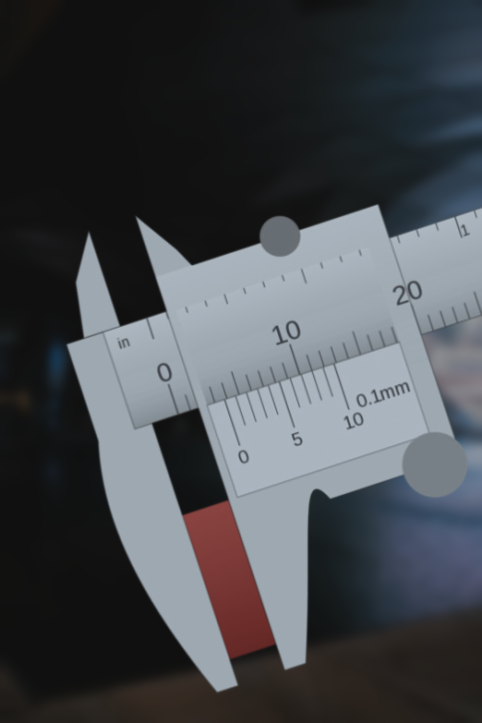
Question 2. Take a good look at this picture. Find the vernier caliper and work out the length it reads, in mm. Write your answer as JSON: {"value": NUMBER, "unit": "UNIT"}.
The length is {"value": 3.8, "unit": "mm"}
